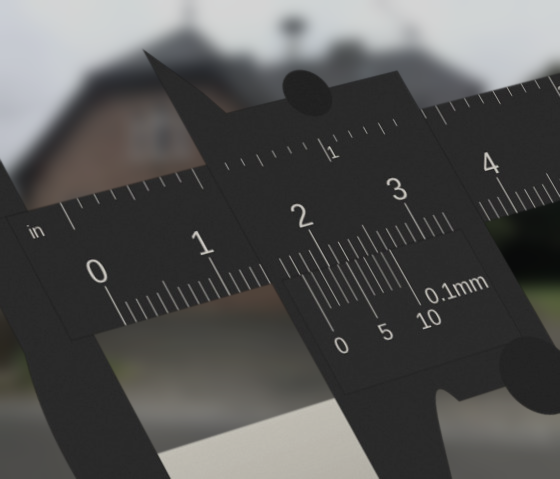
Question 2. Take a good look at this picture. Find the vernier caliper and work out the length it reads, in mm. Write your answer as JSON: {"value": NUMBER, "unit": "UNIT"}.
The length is {"value": 17.2, "unit": "mm"}
